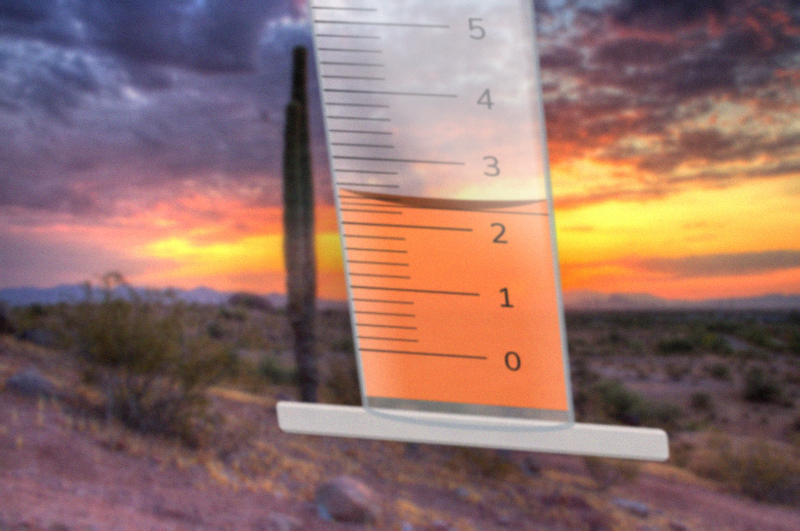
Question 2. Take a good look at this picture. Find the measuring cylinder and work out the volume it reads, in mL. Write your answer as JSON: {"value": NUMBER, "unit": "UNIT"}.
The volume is {"value": 2.3, "unit": "mL"}
